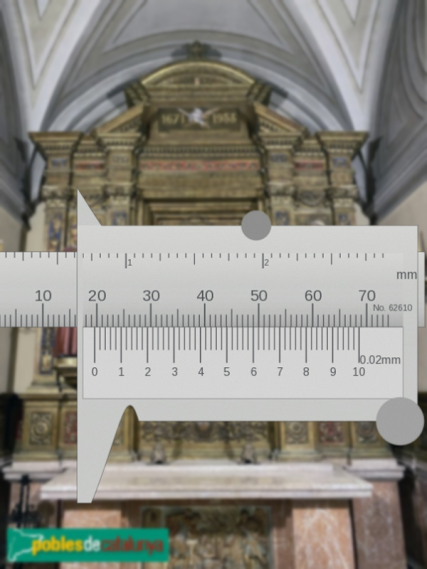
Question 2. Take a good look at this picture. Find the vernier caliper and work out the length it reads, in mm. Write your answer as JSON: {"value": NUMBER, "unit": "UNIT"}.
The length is {"value": 19.6, "unit": "mm"}
